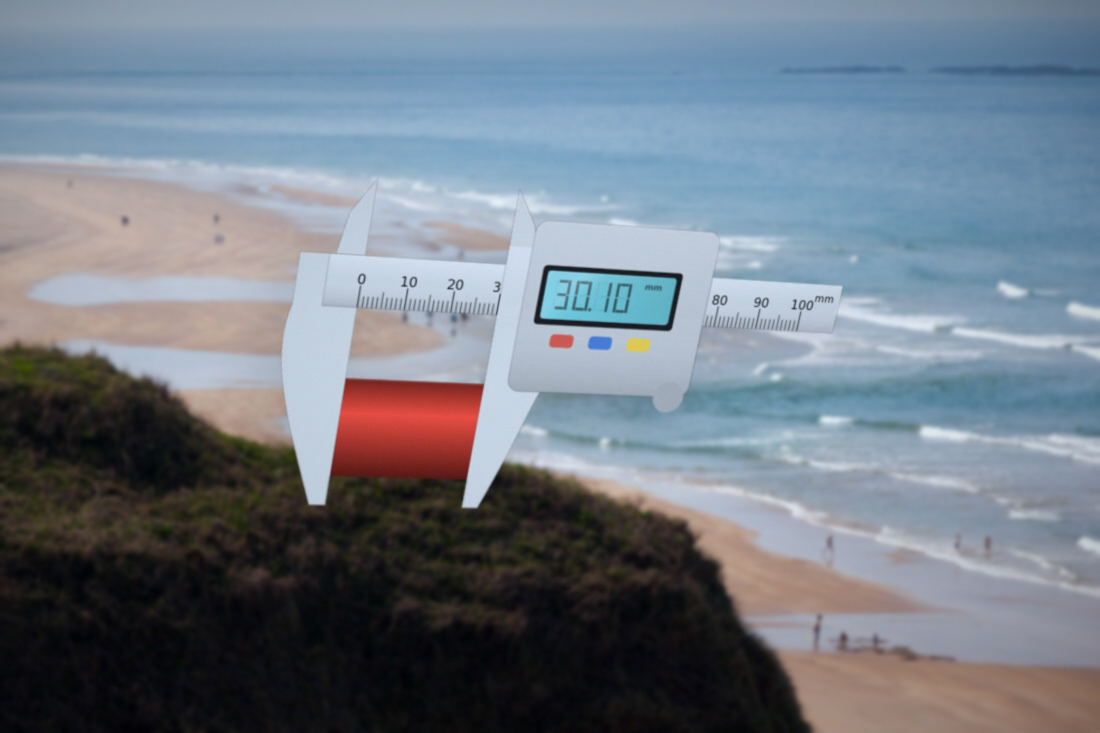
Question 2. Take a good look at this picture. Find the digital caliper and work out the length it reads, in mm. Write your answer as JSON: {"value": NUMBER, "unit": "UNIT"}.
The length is {"value": 30.10, "unit": "mm"}
